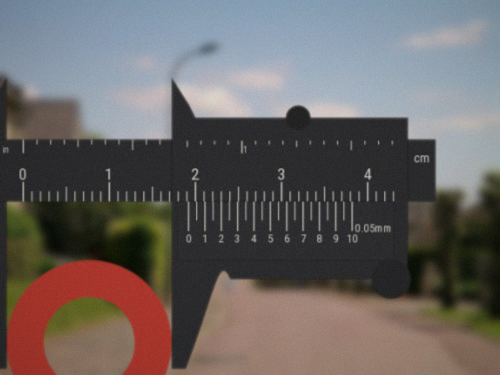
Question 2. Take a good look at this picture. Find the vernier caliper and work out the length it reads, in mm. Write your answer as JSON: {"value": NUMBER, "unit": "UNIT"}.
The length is {"value": 19.2, "unit": "mm"}
